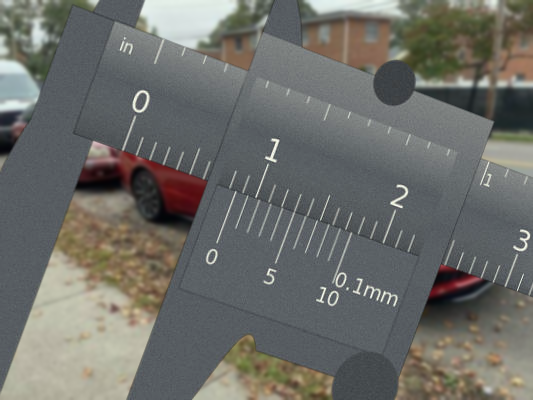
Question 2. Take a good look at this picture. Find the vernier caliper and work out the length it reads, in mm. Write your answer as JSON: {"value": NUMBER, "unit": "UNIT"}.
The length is {"value": 8.5, "unit": "mm"}
